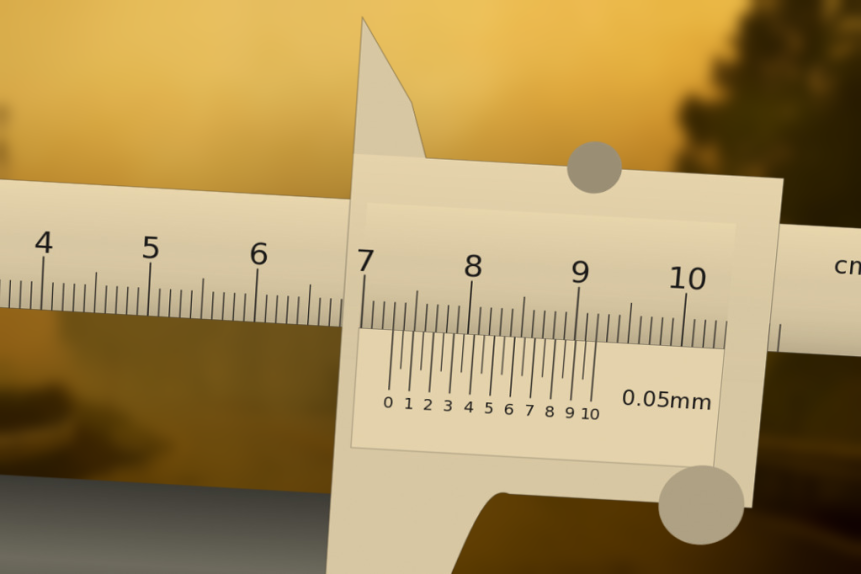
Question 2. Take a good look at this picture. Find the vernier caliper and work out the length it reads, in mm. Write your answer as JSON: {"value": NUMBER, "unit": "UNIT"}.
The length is {"value": 73.0, "unit": "mm"}
